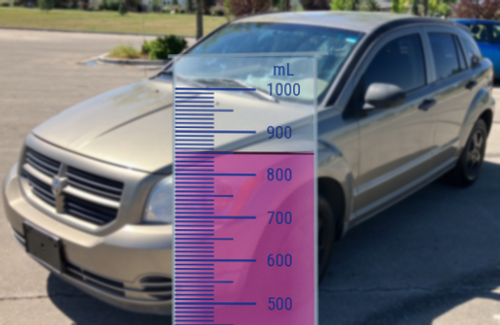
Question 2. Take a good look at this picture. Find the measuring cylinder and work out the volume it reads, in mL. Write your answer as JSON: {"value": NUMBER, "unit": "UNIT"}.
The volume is {"value": 850, "unit": "mL"}
